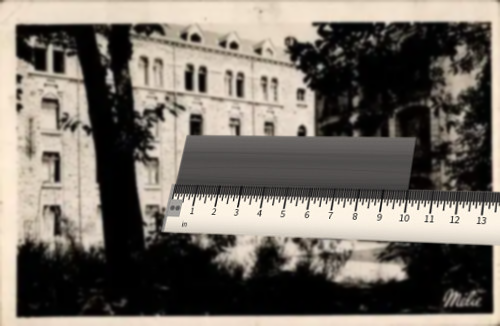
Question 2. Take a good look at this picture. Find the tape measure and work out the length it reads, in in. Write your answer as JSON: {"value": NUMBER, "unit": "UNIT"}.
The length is {"value": 10, "unit": "in"}
